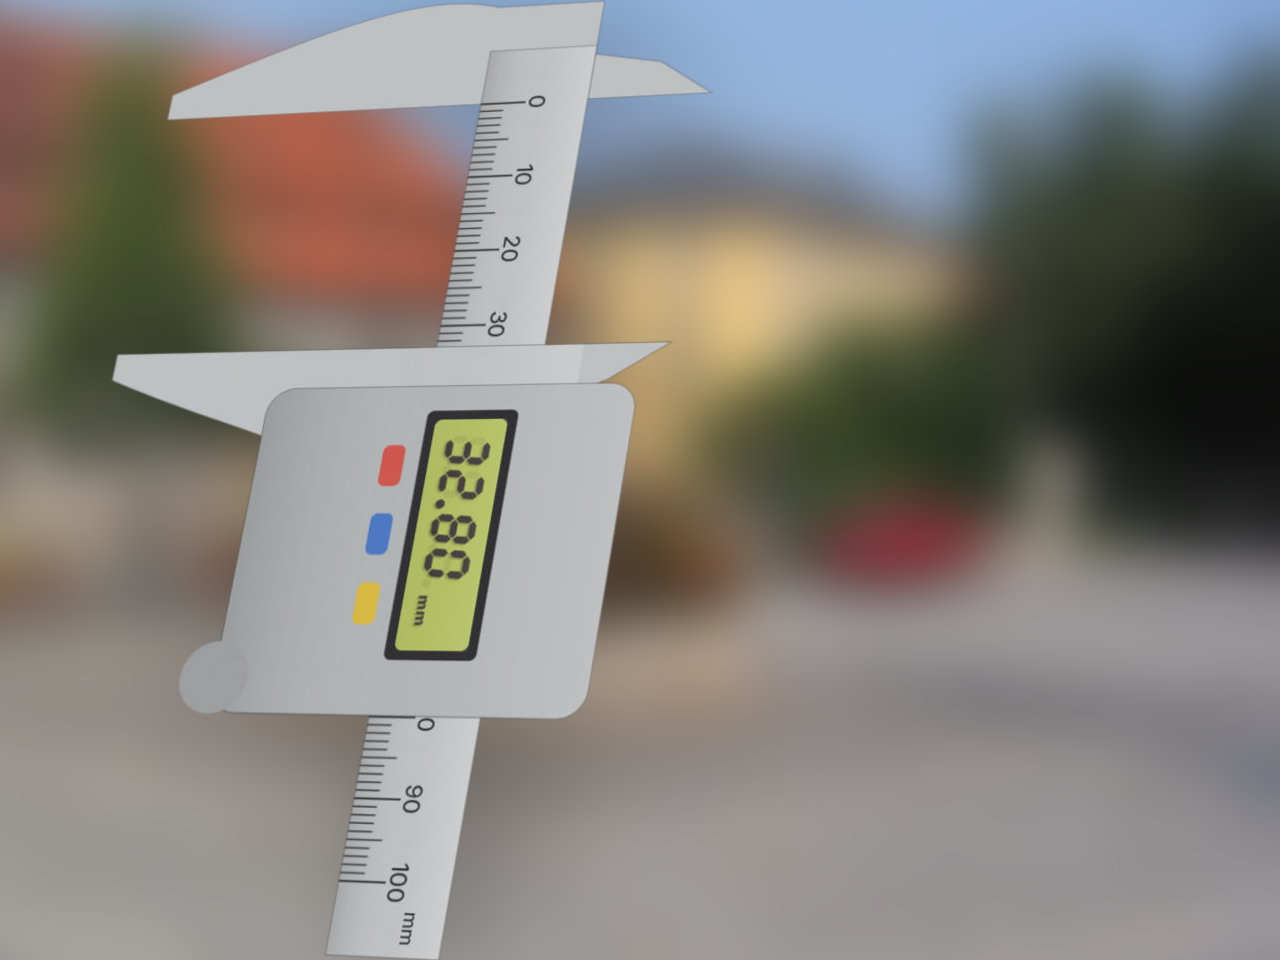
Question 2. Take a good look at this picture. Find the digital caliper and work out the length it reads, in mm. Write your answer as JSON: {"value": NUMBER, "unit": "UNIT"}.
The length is {"value": 32.80, "unit": "mm"}
